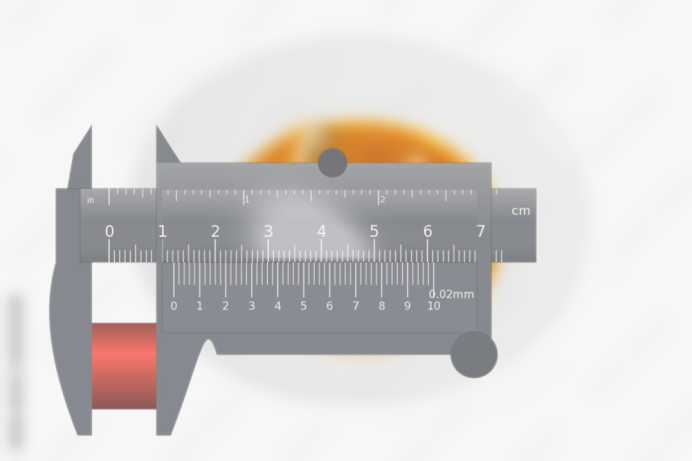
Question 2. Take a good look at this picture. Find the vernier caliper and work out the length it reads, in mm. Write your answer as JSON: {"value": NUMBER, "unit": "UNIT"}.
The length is {"value": 12.2, "unit": "mm"}
